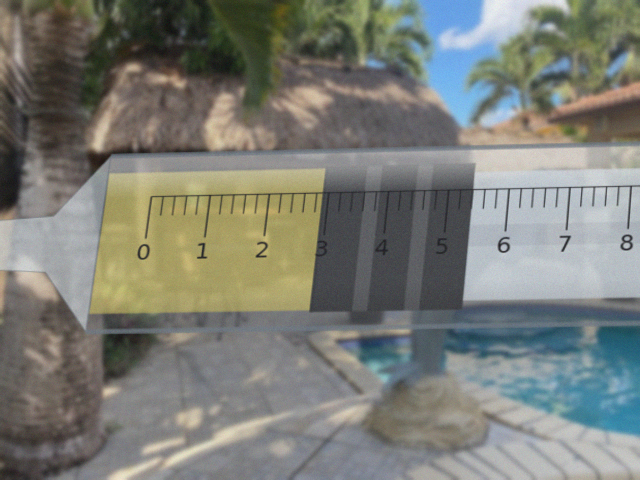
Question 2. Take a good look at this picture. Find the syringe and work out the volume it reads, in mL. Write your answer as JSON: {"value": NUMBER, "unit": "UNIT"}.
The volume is {"value": 2.9, "unit": "mL"}
